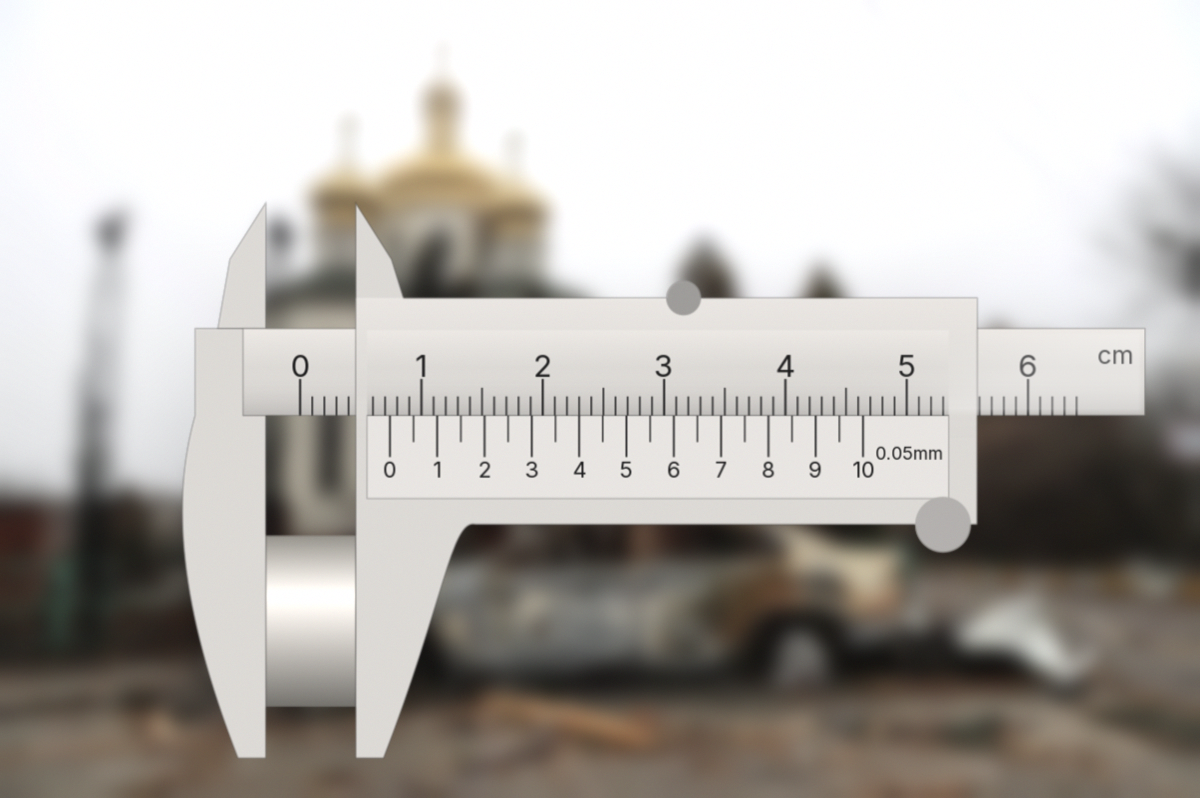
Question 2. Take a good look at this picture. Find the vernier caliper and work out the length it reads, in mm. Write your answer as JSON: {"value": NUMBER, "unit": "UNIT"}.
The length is {"value": 7.4, "unit": "mm"}
